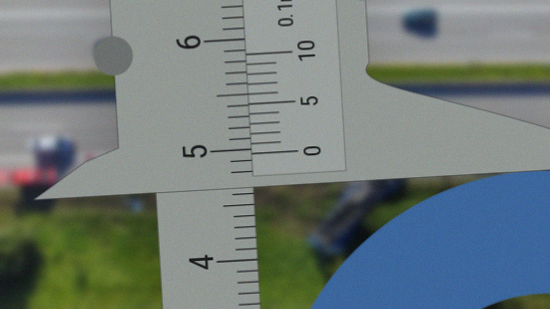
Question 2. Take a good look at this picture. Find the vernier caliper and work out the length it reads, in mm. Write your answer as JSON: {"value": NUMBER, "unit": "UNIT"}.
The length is {"value": 49.6, "unit": "mm"}
